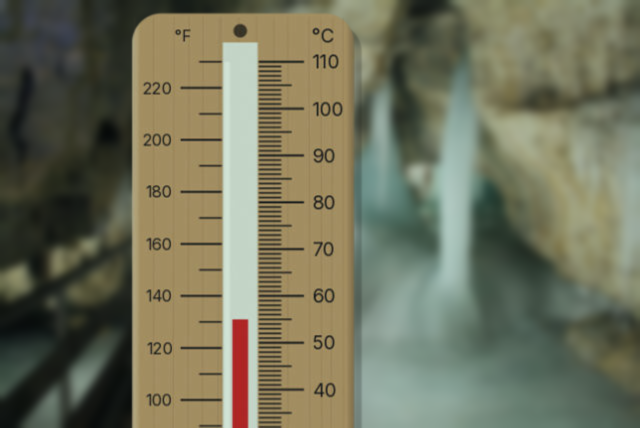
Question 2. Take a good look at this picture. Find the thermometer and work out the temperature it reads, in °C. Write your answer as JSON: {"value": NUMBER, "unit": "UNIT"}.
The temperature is {"value": 55, "unit": "°C"}
